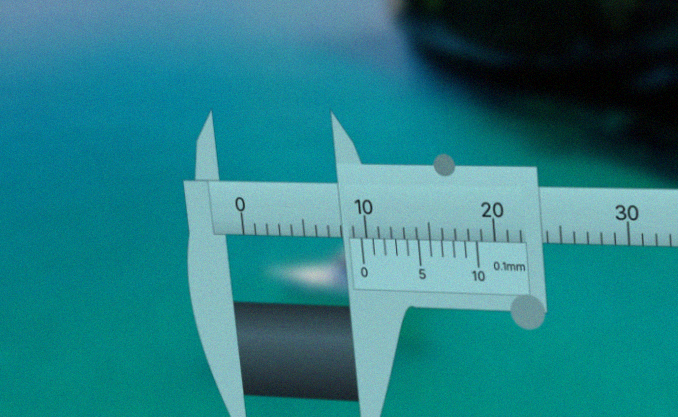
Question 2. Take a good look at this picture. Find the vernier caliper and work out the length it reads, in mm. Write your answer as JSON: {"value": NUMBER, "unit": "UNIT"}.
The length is {"value": 9.6, "unit": "mm"}
